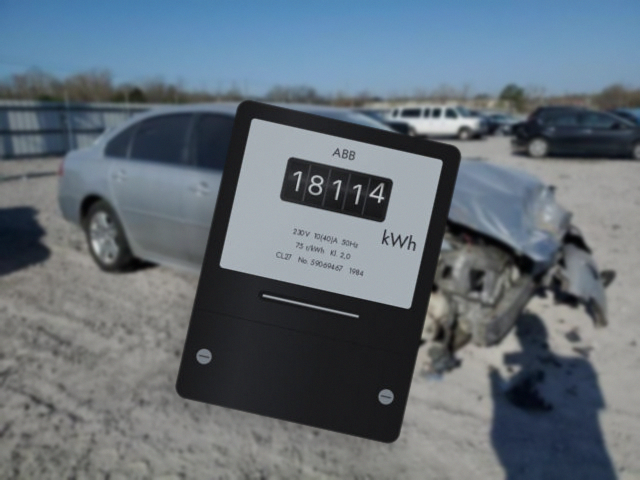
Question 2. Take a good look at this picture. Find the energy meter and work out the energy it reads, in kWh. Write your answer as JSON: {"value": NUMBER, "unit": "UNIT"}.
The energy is {"value": 18114, "unit": "kWh"}
